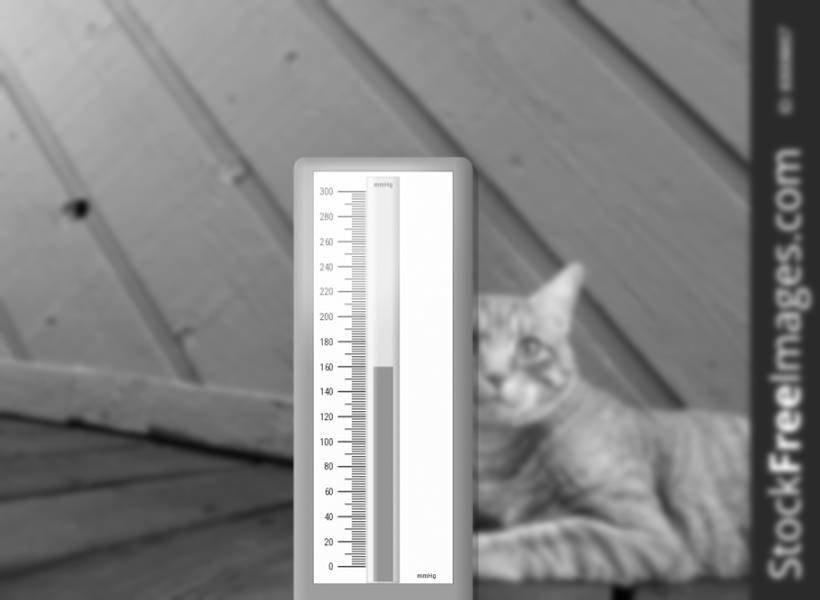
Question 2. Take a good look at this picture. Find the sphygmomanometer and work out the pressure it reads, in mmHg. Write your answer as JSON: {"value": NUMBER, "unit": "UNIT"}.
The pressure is {"value": 160, "unit": "mmHg"}
